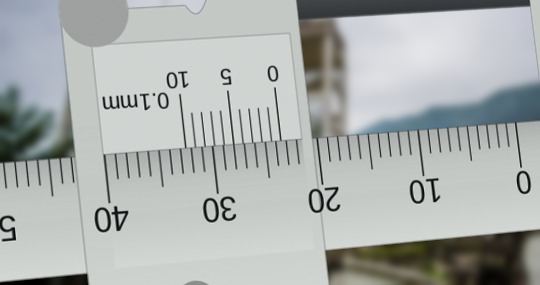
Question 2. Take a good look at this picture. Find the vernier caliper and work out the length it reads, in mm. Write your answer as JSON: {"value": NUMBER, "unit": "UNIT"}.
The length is {"value": 23.5, "unit": "mm"}
